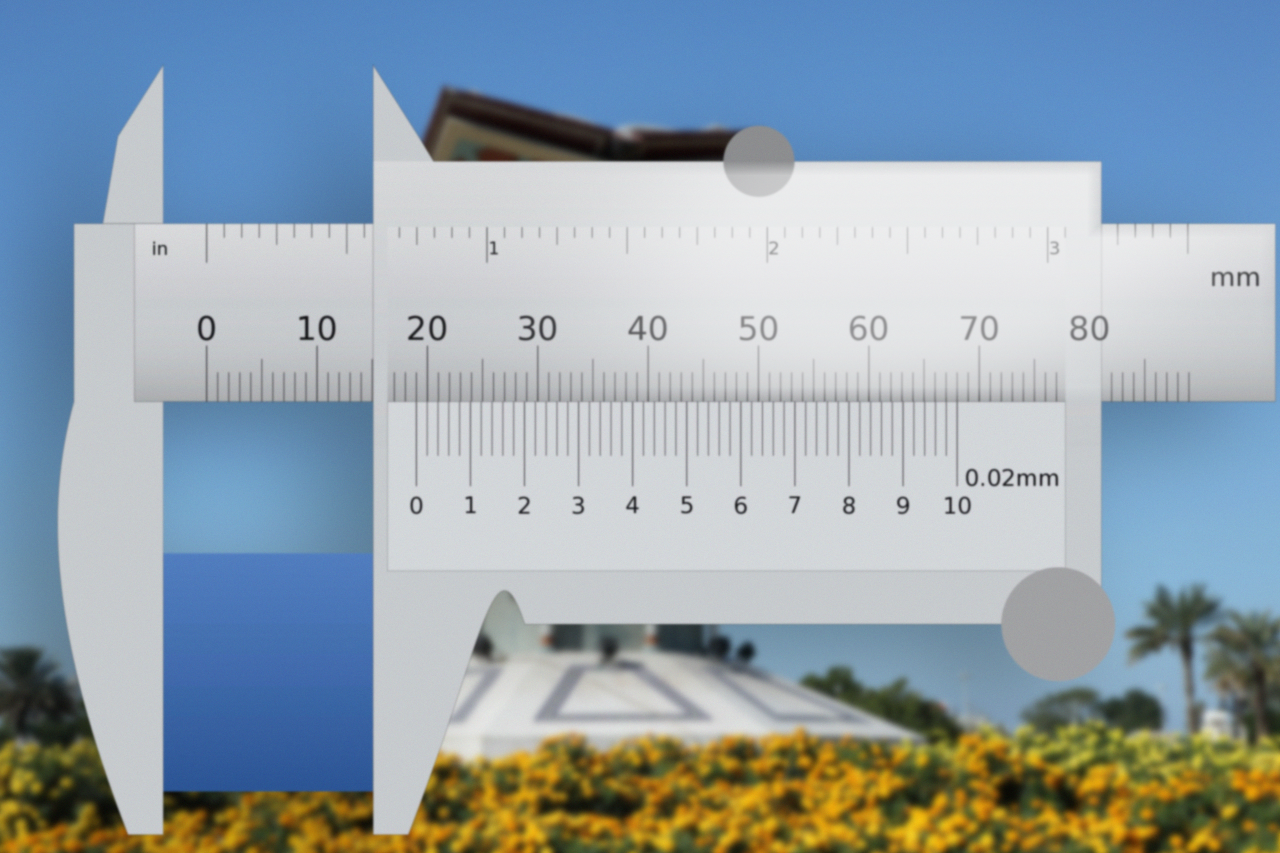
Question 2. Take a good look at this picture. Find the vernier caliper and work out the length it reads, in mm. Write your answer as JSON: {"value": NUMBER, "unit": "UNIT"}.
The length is {"value": 19.0, "unit": "mm"}
